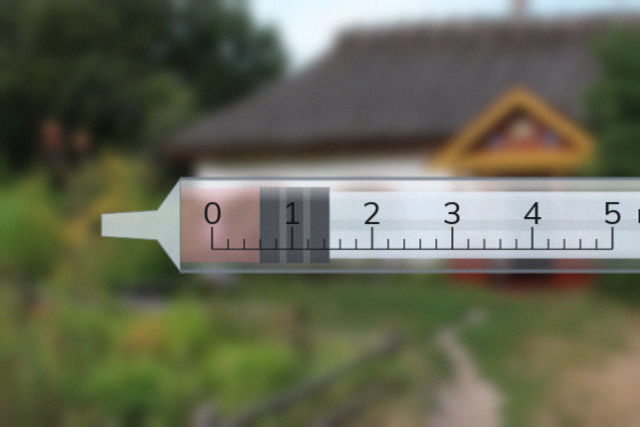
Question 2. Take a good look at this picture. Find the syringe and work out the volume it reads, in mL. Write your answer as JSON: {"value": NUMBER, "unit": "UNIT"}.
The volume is {"value": 0.6, "unit": "mL"}
